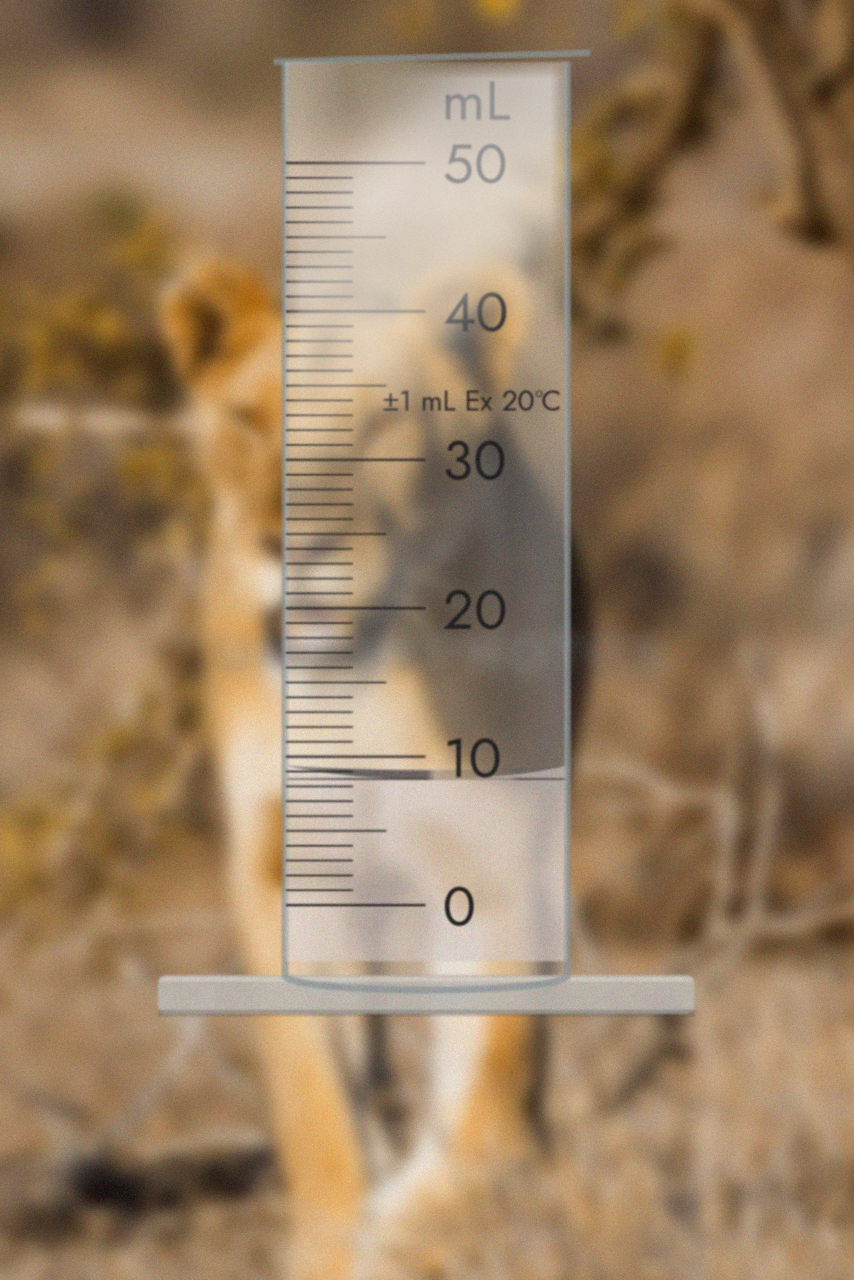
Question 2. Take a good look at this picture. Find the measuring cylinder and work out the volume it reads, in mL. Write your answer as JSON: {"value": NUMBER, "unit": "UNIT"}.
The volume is {"value": 8.5, "unit": "mL"}
